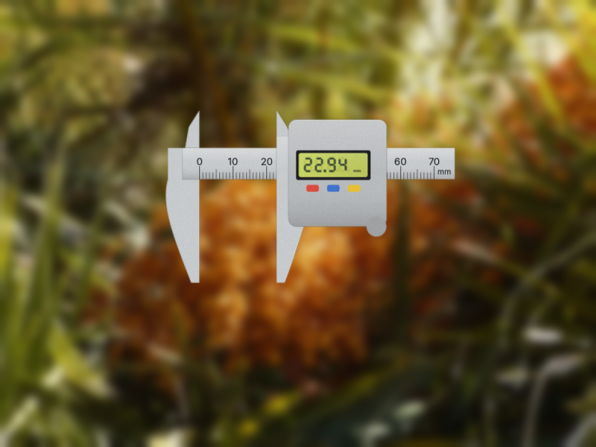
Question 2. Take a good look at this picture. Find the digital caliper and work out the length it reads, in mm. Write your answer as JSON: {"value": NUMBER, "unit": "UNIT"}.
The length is {"value": 22.94, "unit": "mm"}
